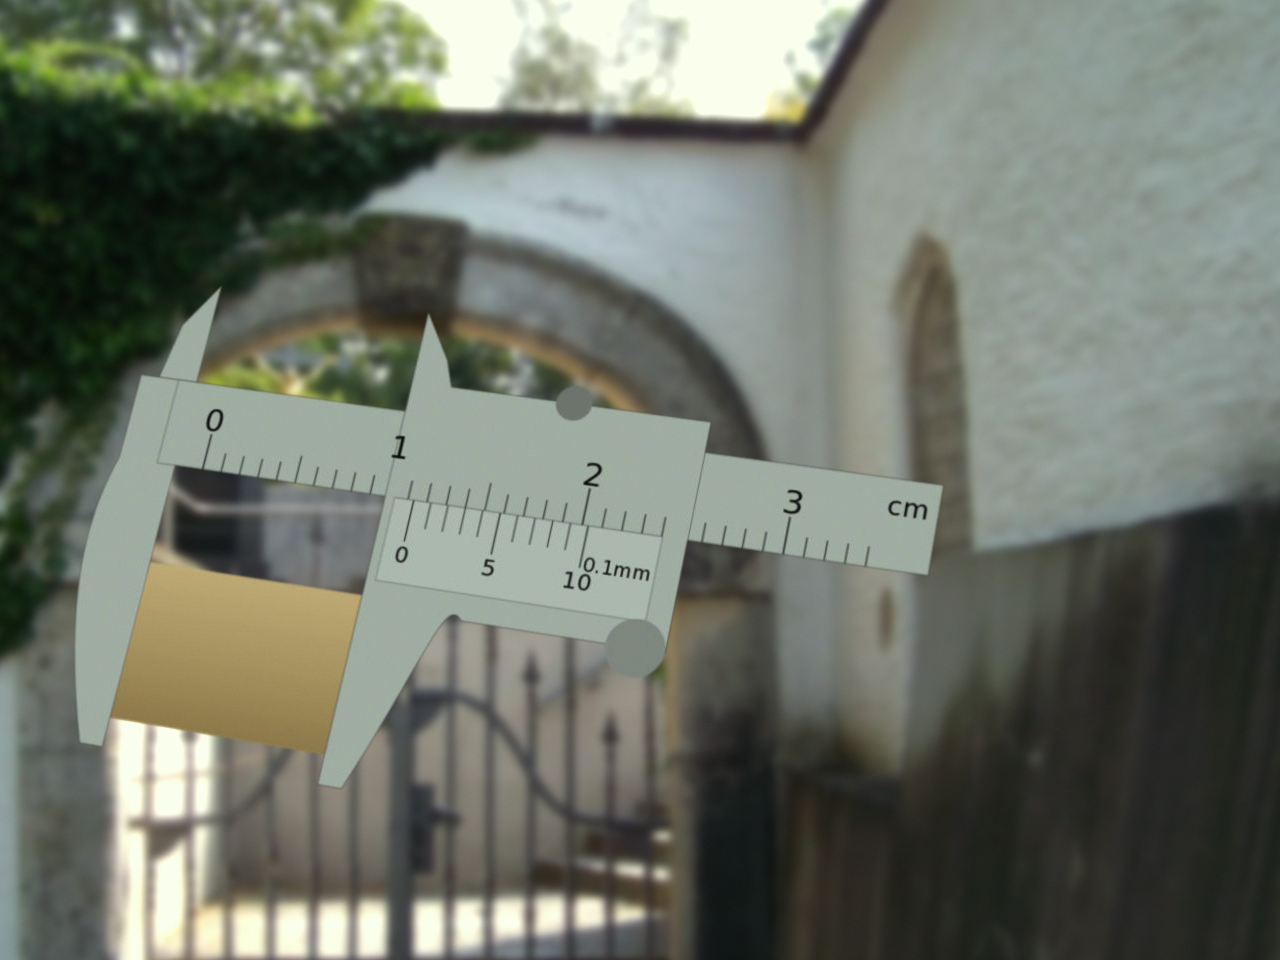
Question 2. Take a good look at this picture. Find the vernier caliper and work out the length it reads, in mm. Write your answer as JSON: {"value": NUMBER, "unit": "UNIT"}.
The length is {"value": 11.3, "unit": "mm"}
